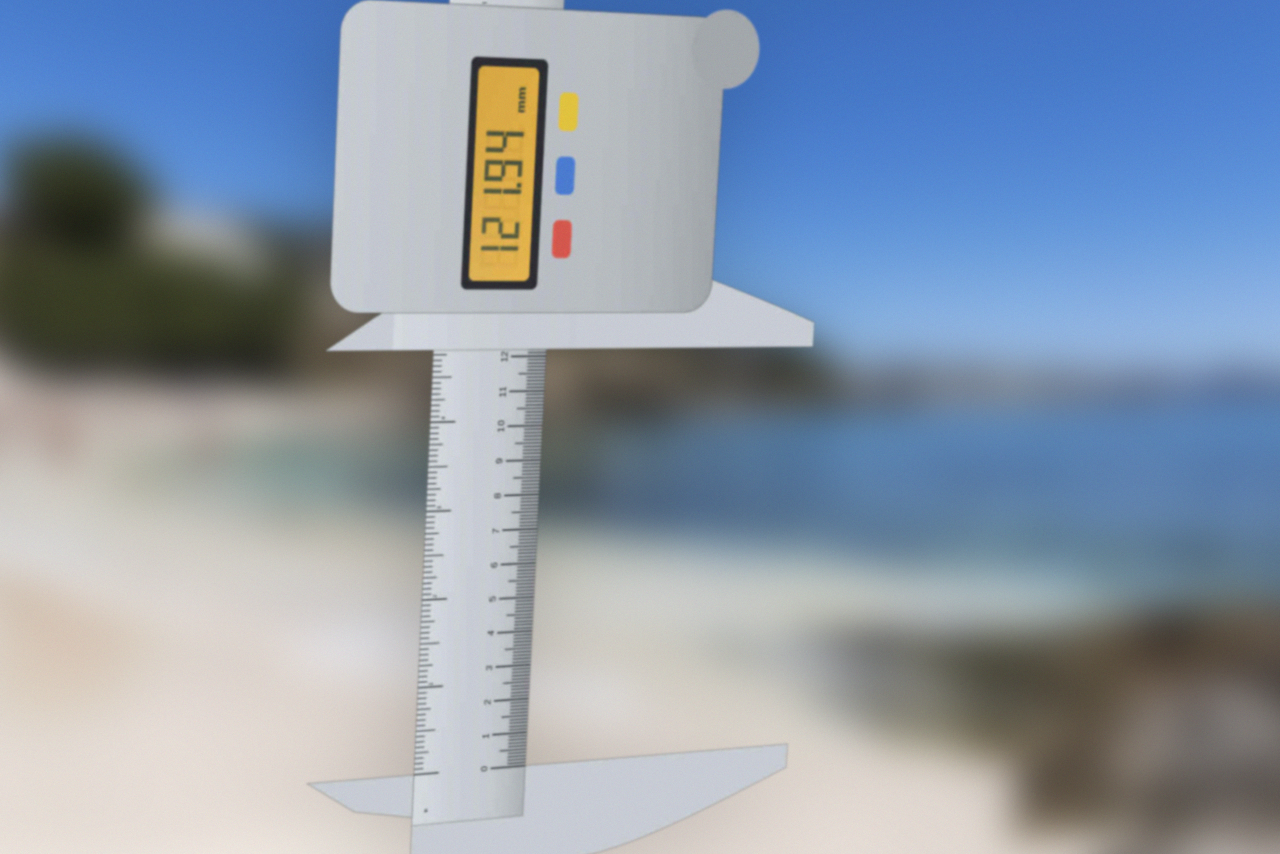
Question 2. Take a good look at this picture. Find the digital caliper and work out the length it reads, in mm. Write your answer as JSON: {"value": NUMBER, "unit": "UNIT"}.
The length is {"value": 121.94, "unit": "mm"}
